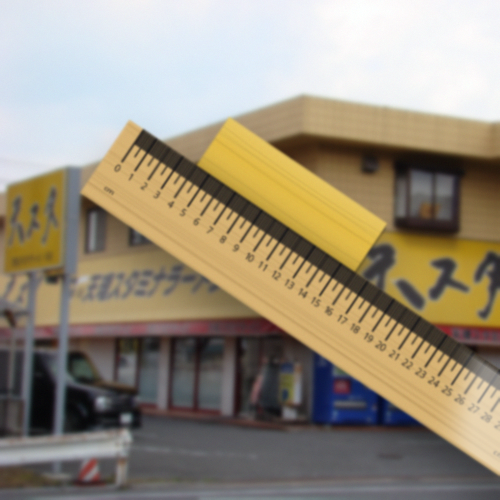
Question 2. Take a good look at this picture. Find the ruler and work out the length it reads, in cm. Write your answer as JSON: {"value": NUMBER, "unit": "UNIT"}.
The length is {"value": 12, "unit": "cm"}
